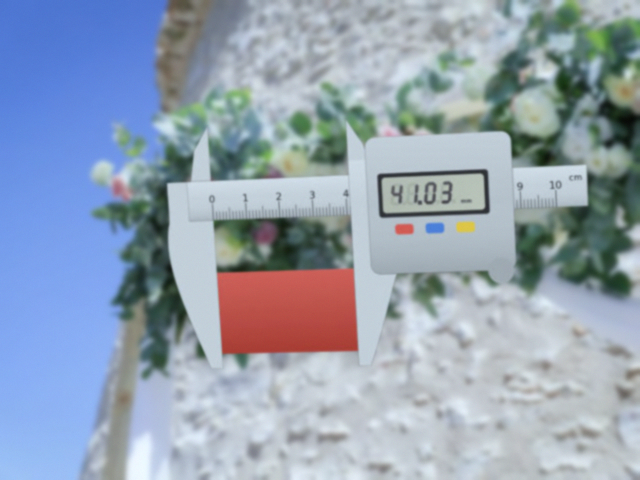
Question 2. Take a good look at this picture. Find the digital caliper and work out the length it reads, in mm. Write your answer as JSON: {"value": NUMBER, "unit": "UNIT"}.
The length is {"value": 41.03, "unit": "mm"}
